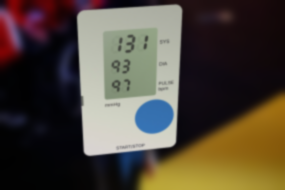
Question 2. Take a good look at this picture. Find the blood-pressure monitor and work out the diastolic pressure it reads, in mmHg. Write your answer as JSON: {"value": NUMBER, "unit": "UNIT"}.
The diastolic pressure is {"value": 93, "unit": "mmHg"}
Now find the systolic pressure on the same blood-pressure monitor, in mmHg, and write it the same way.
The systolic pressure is {"value": 131, "unit": "mmHg"}
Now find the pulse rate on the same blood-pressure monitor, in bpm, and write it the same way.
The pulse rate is {"value": 97, "unit": "bpm"}
